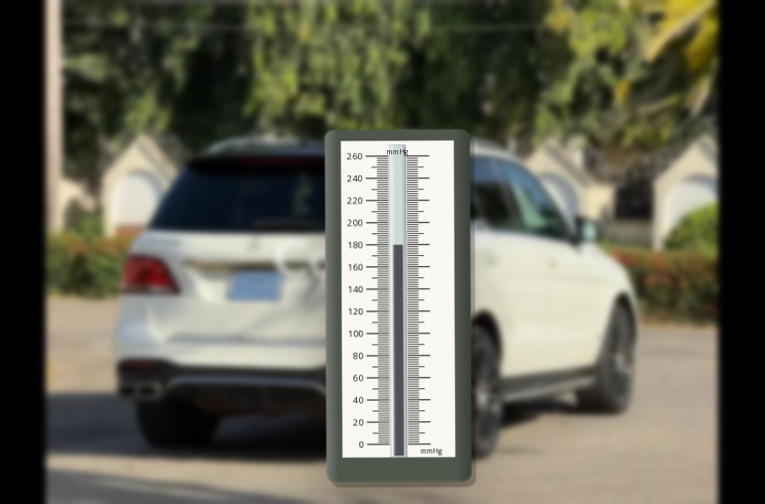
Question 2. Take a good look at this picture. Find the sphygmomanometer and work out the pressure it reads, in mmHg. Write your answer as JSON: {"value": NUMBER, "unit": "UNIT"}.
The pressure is {"value": 180, "unit": "mmHg"}
